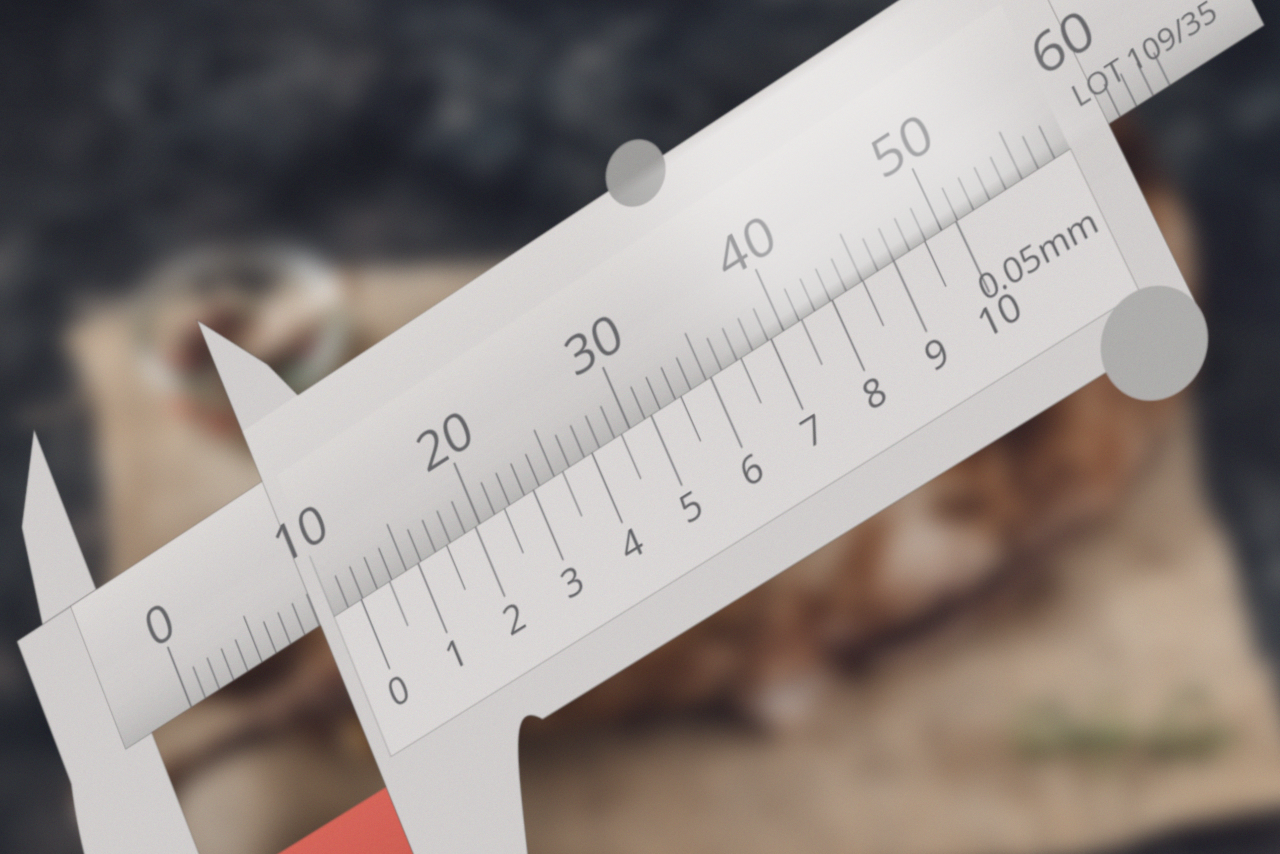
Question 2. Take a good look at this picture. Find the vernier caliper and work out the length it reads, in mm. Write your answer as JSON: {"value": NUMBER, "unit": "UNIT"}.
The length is {"value": 11.9, "unit": "mm"}
